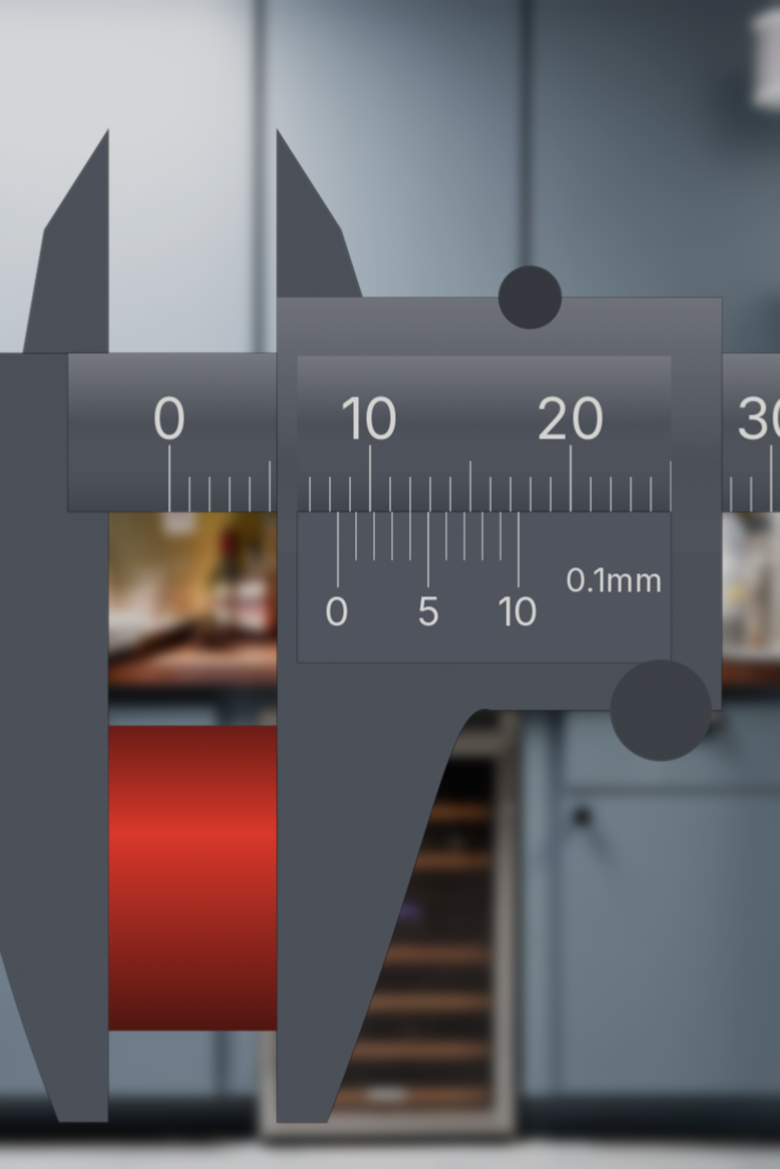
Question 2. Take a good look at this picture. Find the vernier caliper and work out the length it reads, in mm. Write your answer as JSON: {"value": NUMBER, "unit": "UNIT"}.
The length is {"value": 8.4, "unit": "mm"}
